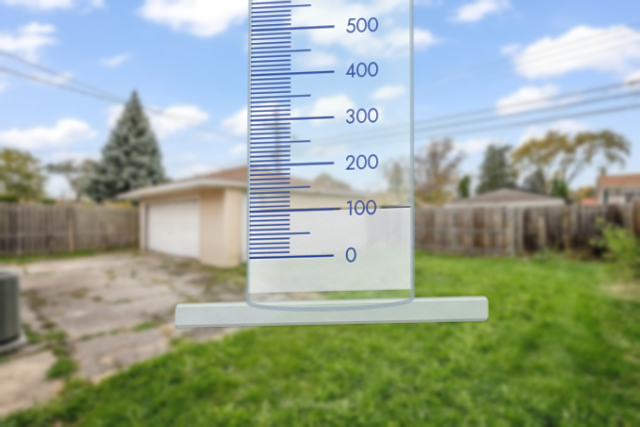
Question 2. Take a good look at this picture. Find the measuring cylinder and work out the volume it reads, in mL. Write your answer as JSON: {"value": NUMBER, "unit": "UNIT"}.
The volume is {"value": 100, "unit": "mL"}
